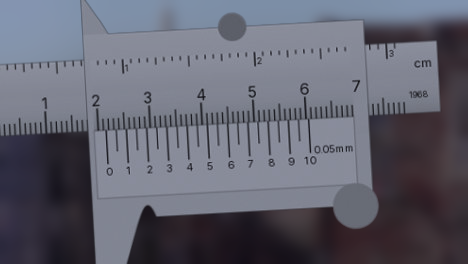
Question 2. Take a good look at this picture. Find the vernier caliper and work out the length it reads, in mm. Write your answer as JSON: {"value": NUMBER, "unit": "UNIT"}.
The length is {"value": 21.5, "unit": "mm"}
